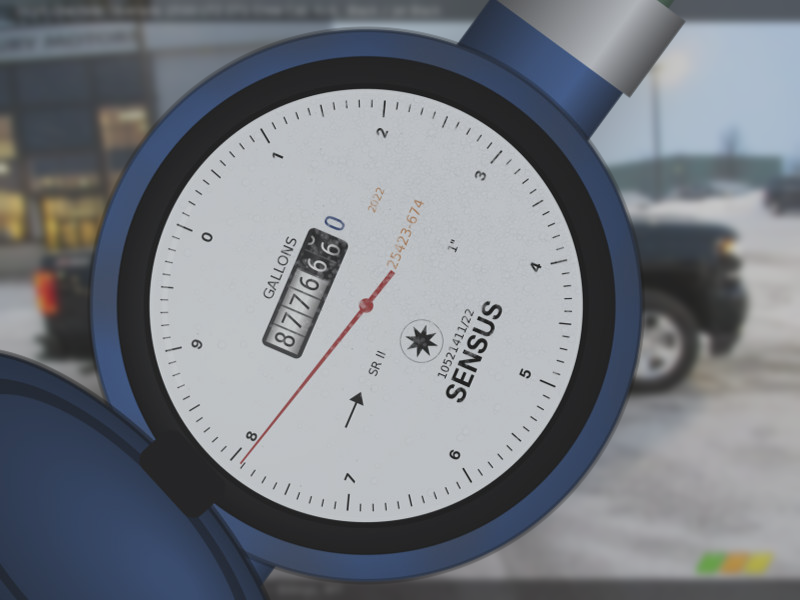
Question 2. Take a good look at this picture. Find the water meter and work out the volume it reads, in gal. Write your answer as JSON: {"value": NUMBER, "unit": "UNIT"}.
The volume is {"value": 8776657.9, "unit": "gal"}
